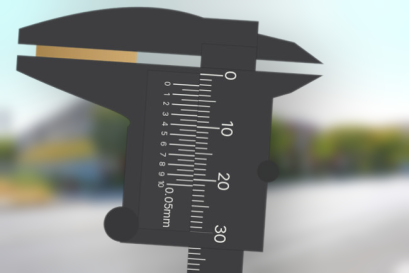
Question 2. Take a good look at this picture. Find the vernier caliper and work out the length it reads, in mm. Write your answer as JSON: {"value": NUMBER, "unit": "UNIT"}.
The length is {"value": 2.2, "unit": "mm"}
